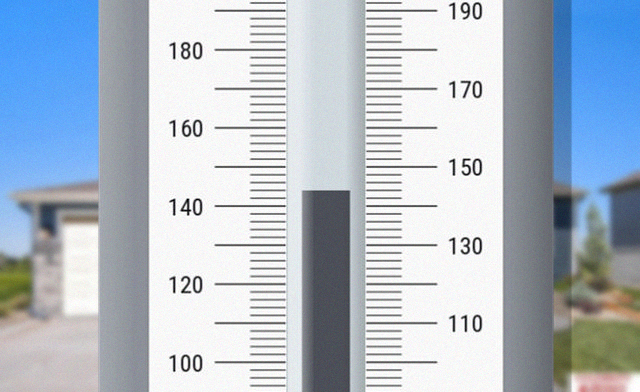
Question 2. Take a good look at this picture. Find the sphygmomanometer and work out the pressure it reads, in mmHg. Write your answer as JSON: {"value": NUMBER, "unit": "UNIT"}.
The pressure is {"value": 144, "unit": "mmHg"}
